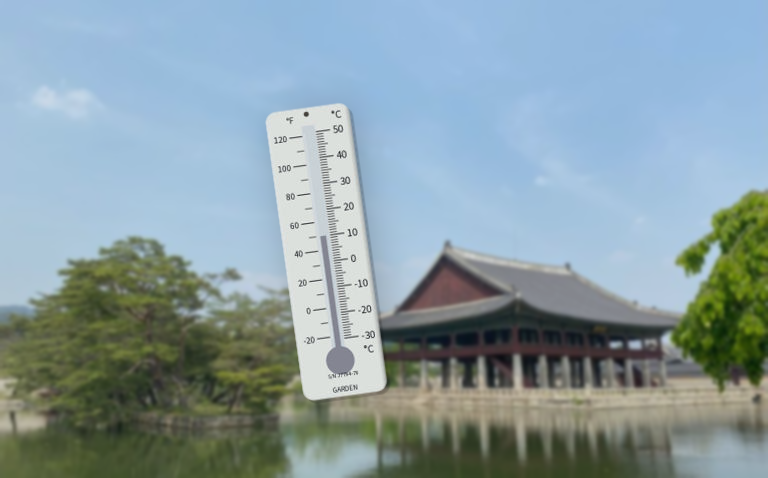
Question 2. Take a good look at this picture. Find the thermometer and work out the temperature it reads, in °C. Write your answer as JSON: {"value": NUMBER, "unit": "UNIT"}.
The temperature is {"value": 10, "unit": "°C"}
